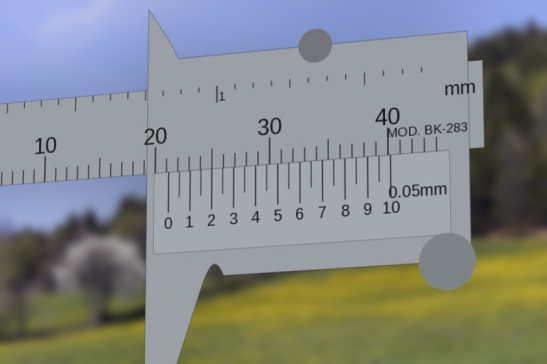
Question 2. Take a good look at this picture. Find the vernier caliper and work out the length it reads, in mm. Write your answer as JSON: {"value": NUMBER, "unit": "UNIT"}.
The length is {"value": 21.2, "unit": "mm"}
